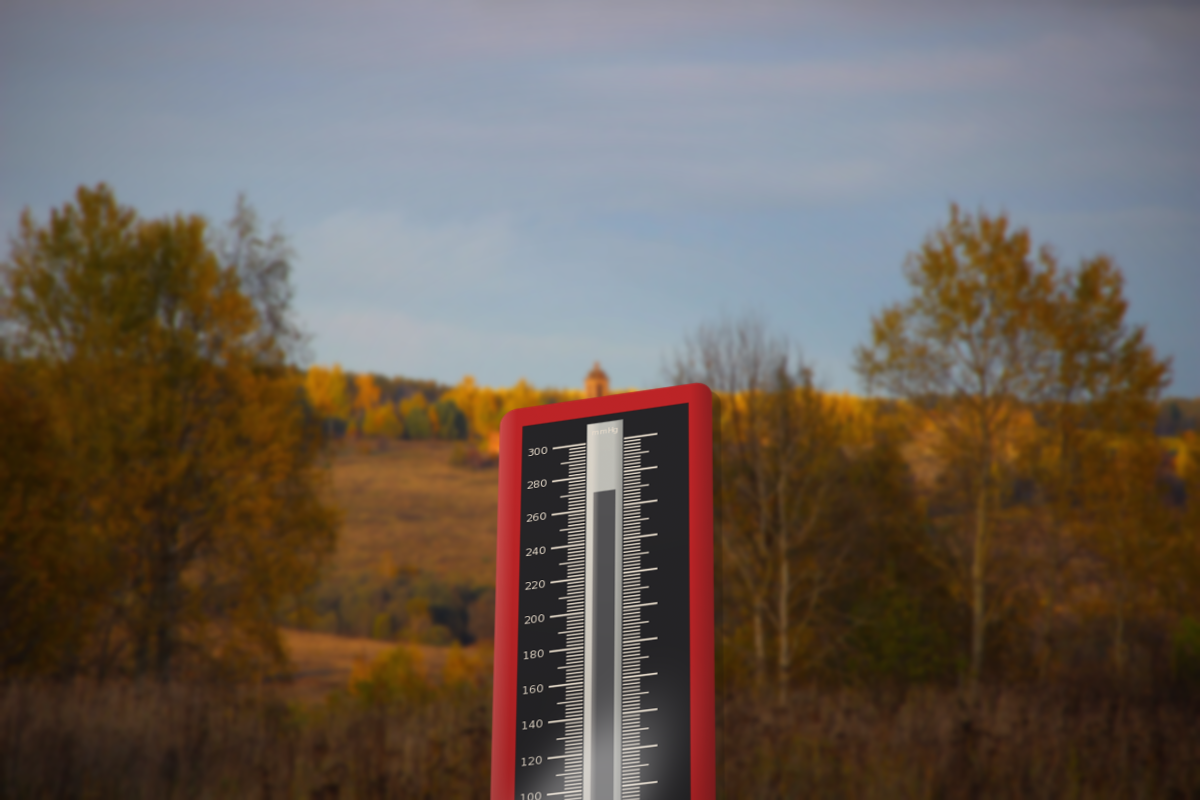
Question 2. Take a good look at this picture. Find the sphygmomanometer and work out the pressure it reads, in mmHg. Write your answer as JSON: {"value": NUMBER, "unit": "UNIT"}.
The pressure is {"value": 270, "unit": "mmHg"}
